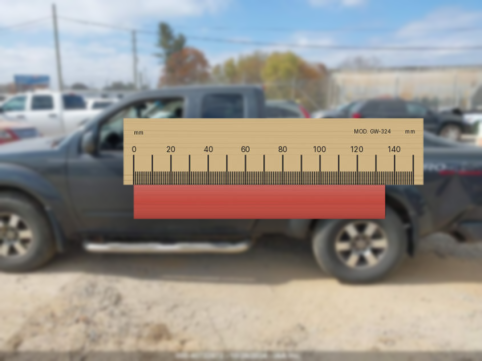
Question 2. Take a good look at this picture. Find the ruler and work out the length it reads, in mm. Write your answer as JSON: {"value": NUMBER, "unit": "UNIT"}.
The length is {"value": 135, "unit": "mm"}
